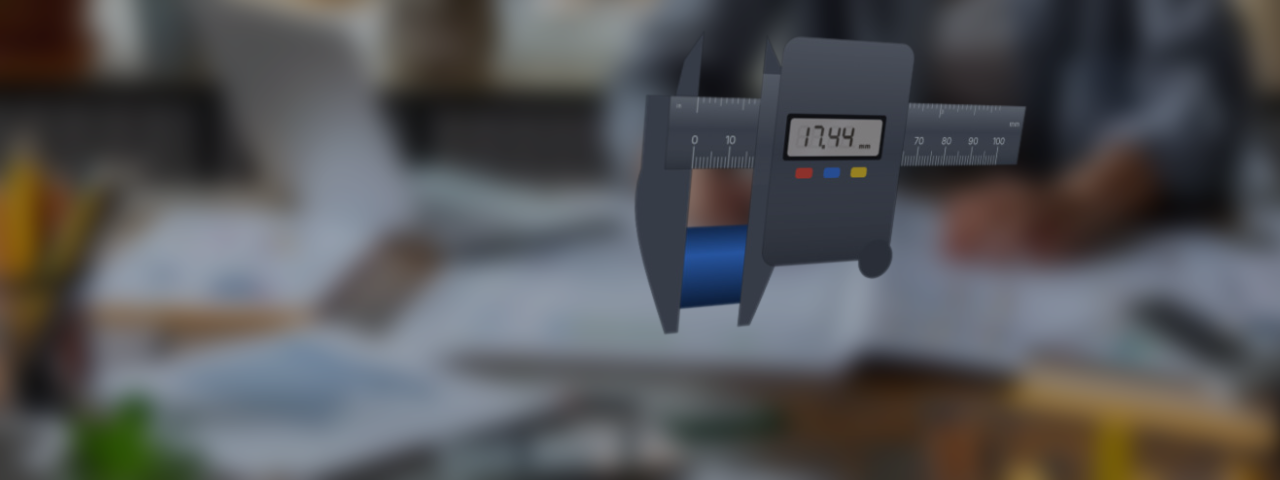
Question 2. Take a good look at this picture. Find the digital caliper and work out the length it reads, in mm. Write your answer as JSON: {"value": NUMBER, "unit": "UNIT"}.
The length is {"value": 17.44, "unit": "mm"}
